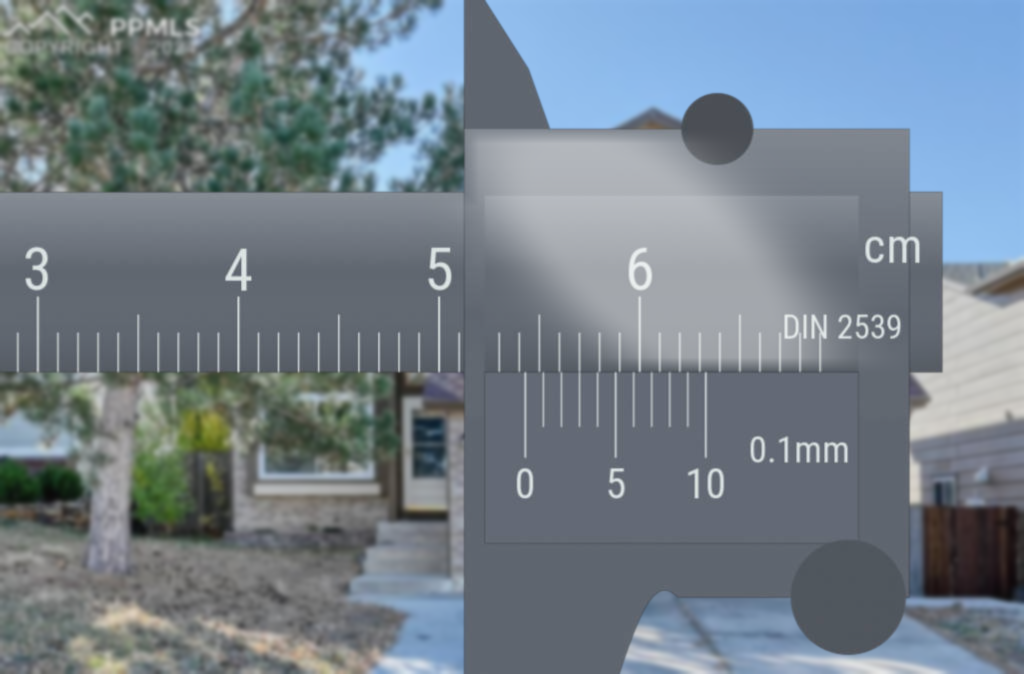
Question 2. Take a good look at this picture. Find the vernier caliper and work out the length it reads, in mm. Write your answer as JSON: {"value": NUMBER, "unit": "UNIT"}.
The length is {"value": 54.3, "unit": "mm"}
